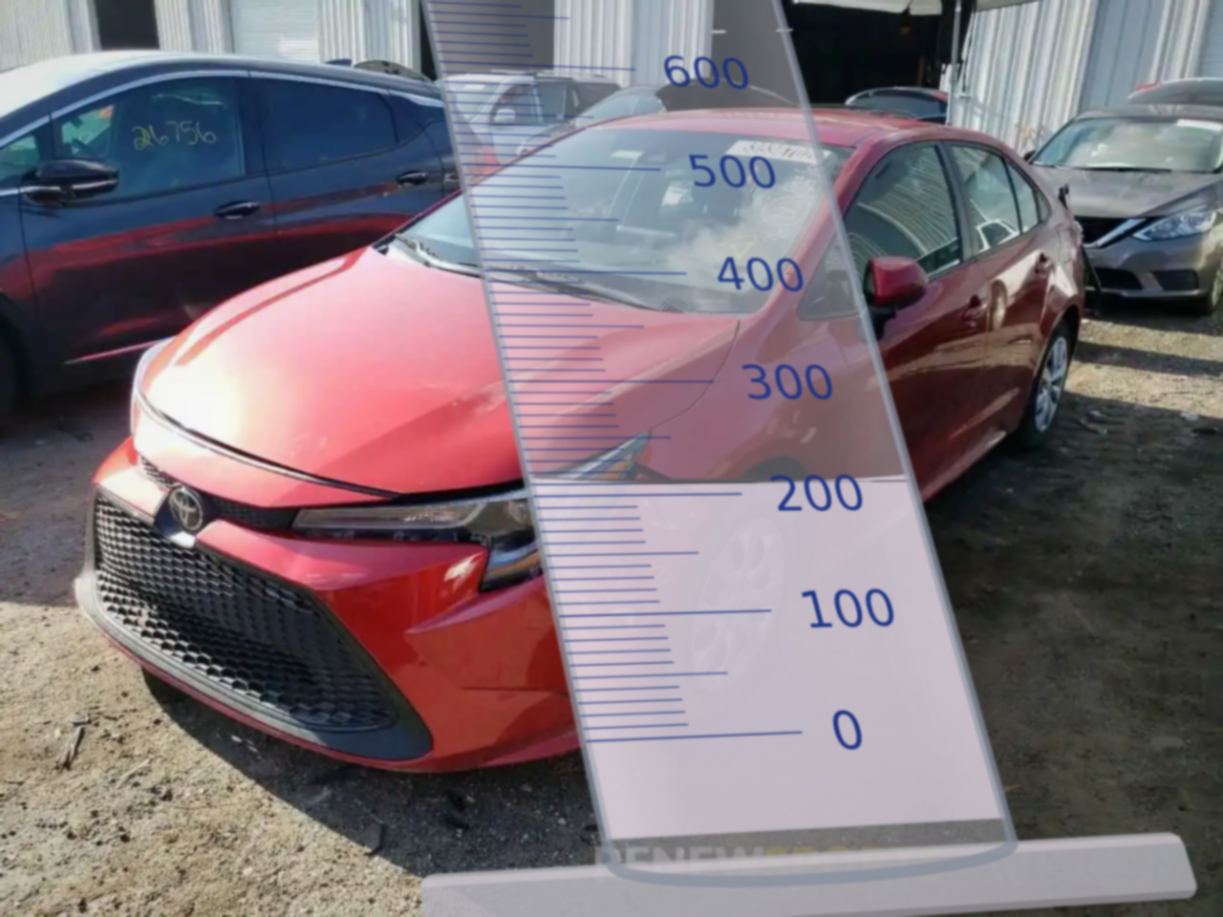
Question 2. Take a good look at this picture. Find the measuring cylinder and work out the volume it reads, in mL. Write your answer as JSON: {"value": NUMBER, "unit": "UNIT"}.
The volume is {"value": 210, "unit": "mL"}
